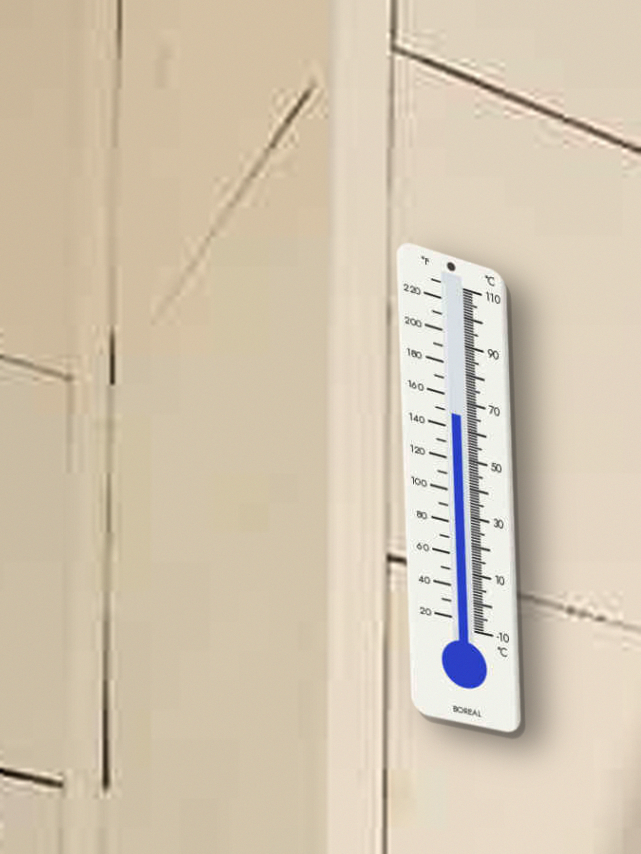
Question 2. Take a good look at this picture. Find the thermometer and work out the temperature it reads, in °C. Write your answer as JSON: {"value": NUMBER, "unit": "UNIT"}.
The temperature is {"value": 65, "unit": "°C"}
